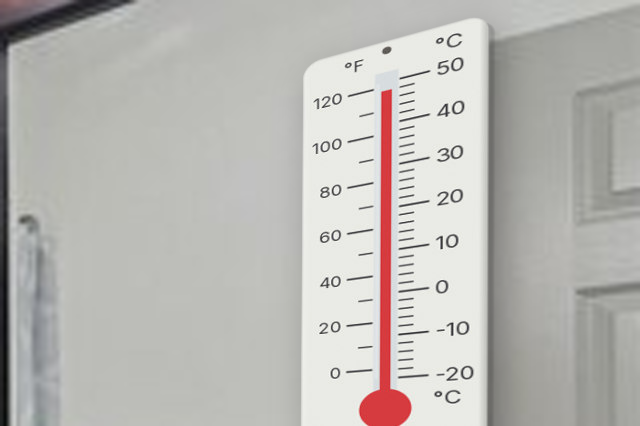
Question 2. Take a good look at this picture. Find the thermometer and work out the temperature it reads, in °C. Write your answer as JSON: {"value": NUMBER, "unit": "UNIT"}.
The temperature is {"value": 48, "unit": "°C"}
